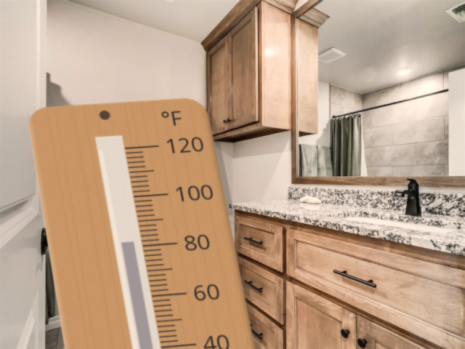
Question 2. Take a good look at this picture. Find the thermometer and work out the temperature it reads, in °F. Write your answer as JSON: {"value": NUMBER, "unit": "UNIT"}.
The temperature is {"value": 82, "unit": "°F"}
